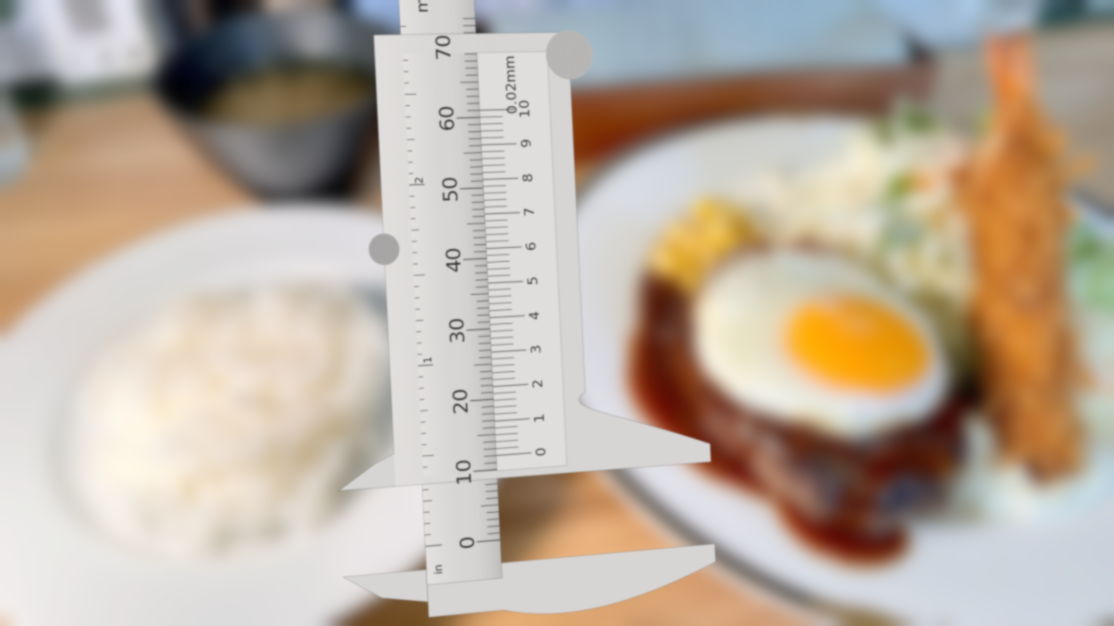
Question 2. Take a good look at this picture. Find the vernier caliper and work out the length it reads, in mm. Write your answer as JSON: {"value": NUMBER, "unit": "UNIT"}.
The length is {"value": 12.0, "unit": "mm"}
